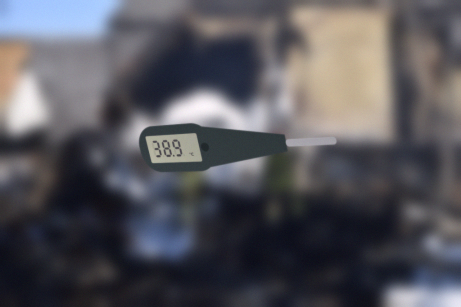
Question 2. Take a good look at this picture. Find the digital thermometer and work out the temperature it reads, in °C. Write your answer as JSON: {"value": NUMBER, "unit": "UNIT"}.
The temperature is {"value": 38.9, "unit": "°C"}
